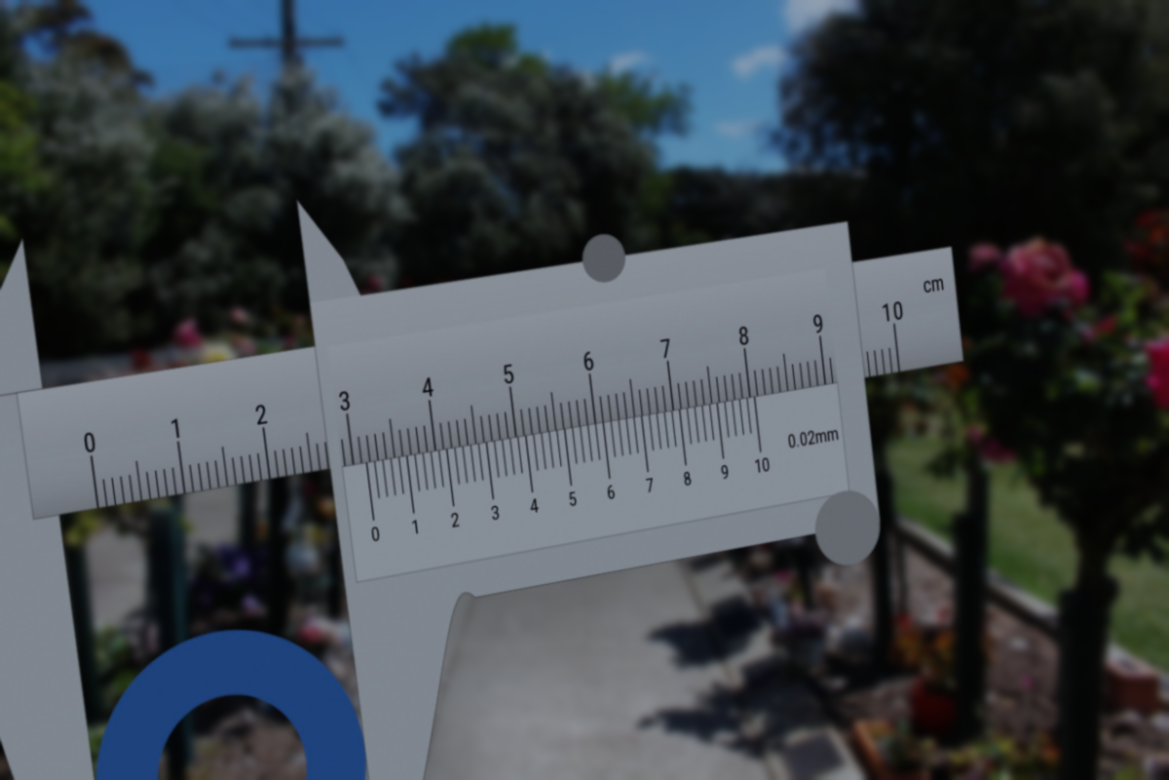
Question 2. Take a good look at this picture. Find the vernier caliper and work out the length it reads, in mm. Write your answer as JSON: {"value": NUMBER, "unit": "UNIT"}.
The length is {"value": 31.6, "unit": "mm"}
